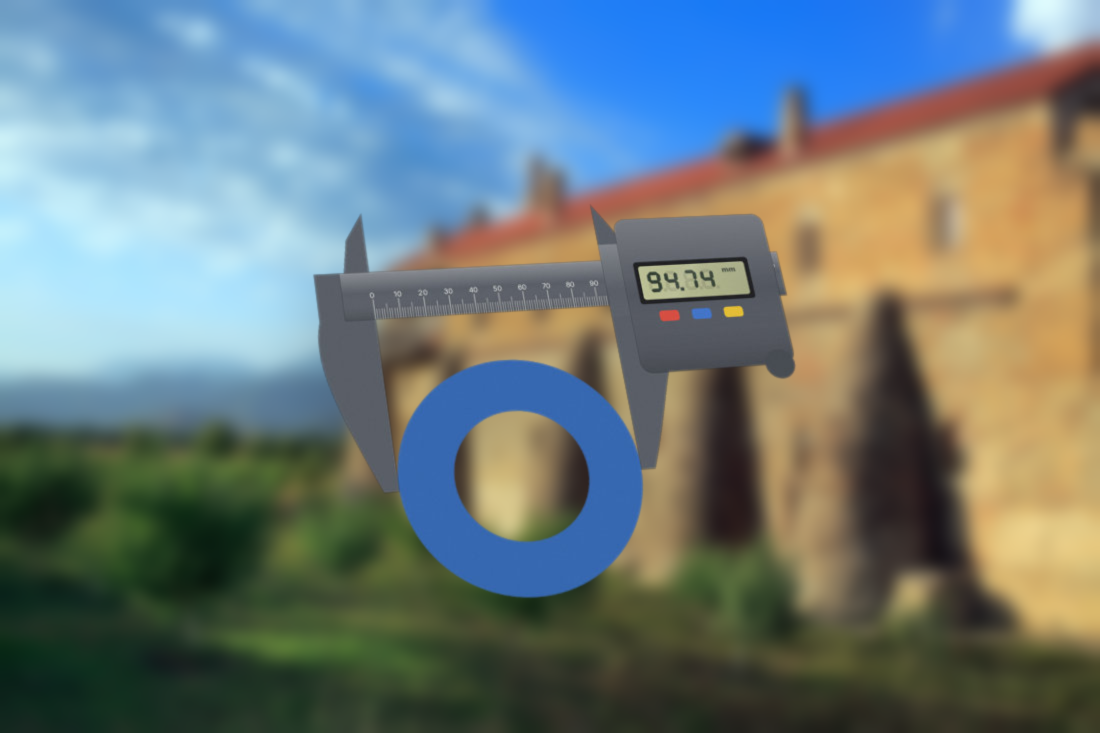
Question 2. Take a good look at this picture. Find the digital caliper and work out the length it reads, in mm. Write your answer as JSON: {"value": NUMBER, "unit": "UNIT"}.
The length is {"value": 94.74, "unit": "mm"}
